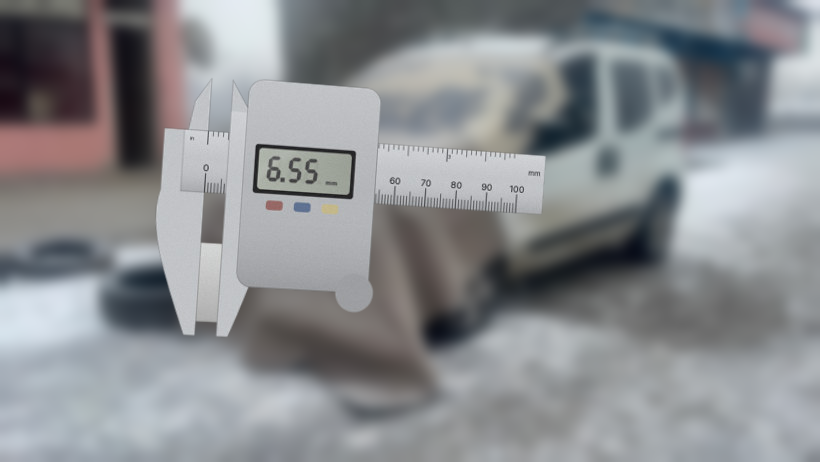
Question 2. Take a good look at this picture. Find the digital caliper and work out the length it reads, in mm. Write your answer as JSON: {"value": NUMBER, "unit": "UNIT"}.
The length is {"value": 6.55, "unit": "mm"}
